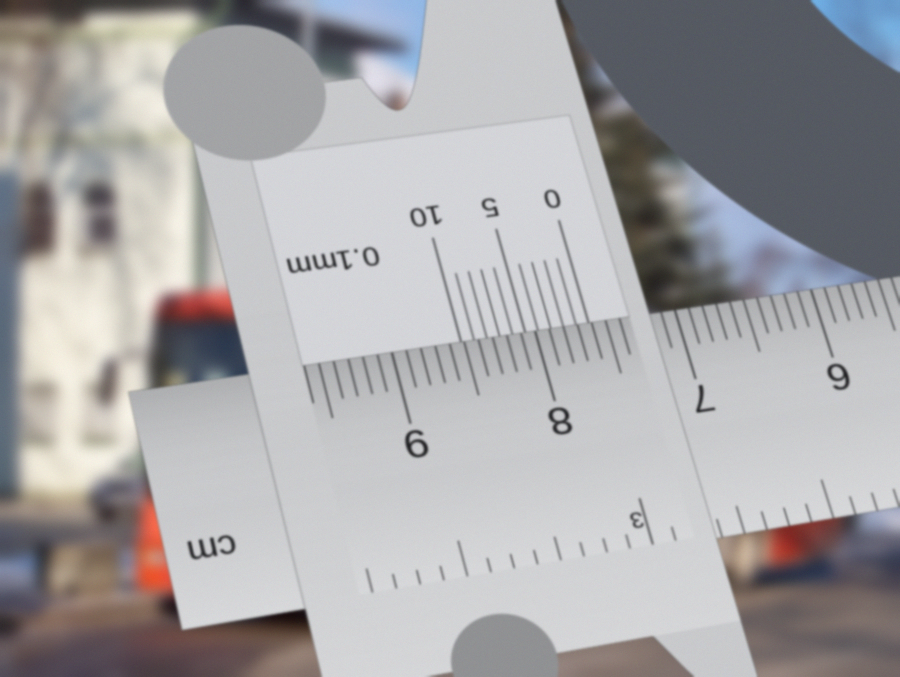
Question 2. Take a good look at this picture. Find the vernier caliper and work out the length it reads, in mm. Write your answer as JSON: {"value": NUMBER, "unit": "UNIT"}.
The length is {"value": 76.2, "unit": "mm"}
